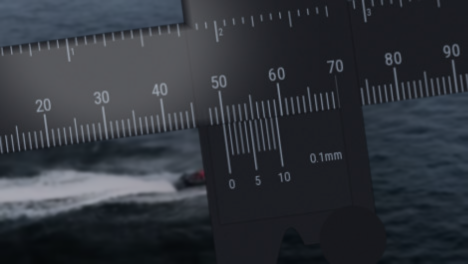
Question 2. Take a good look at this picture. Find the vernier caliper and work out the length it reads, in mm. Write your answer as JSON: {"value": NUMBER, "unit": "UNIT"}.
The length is {"value": 50.0, "unit": "mm"}
